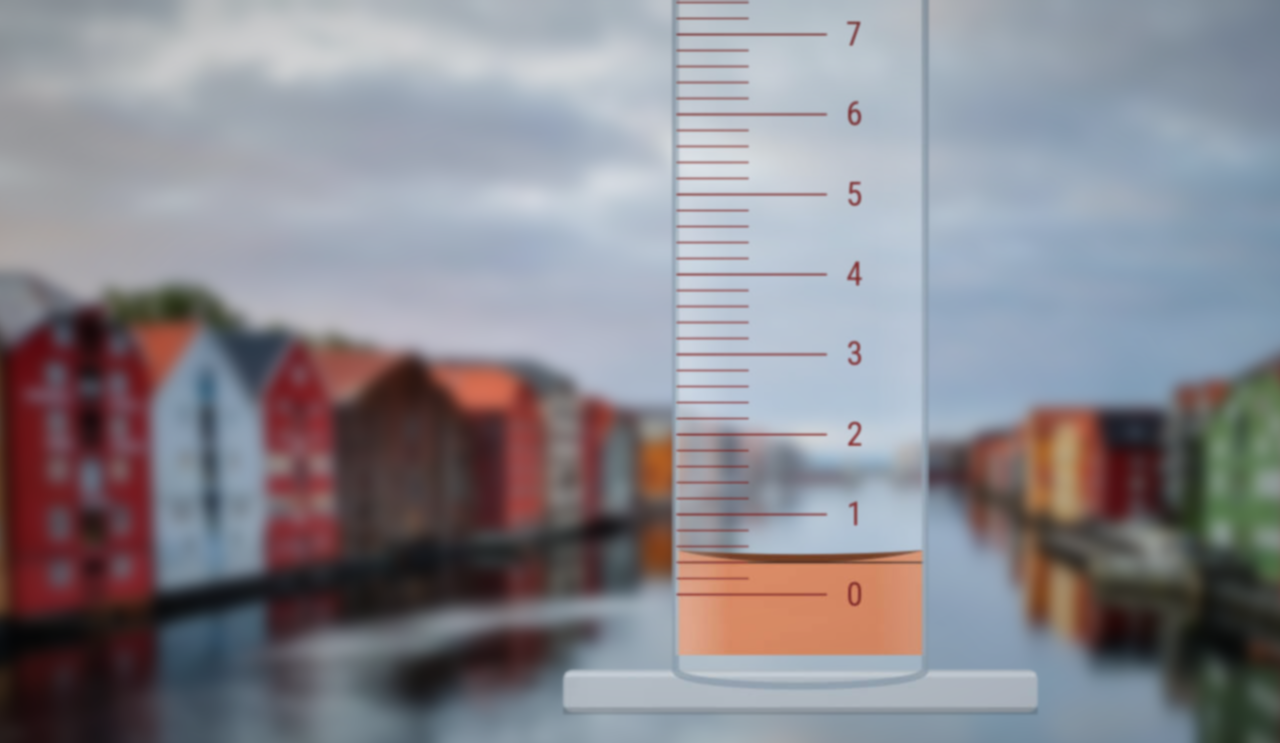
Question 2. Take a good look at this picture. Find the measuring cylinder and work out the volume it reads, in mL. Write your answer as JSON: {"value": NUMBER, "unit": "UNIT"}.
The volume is {"value": 0.4, "unit": "mL"}
